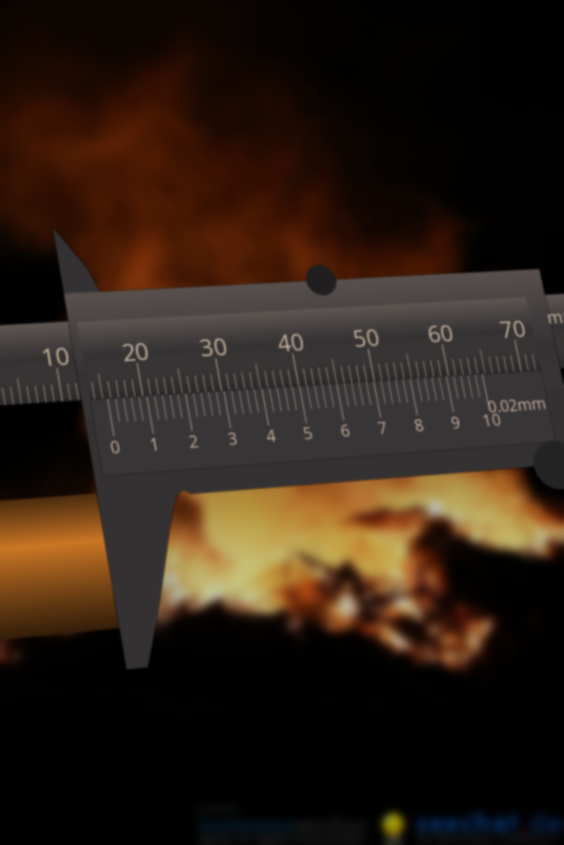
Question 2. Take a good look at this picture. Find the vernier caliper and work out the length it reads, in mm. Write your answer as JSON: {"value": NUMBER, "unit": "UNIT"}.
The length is {"value": 15.6, "unit": "mm"}
